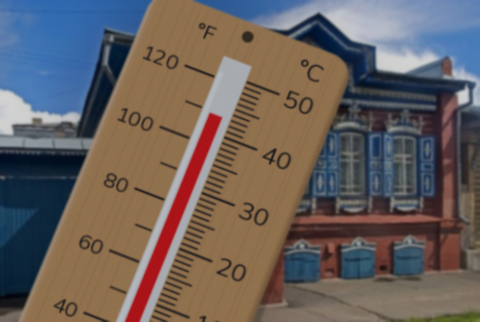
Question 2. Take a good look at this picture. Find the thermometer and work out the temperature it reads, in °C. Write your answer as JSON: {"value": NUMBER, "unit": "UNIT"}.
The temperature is {"value": 43, "unit": "°C"}
